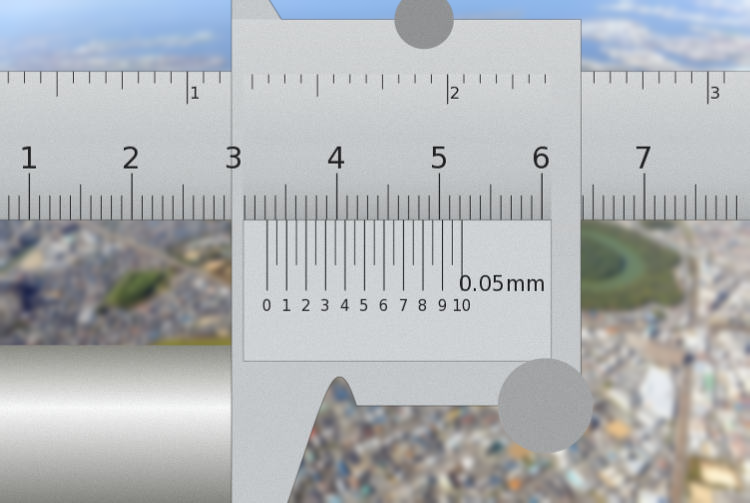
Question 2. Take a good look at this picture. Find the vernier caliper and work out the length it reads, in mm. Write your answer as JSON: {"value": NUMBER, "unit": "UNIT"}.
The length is {"value": 33.2, "unit": "mm"}
